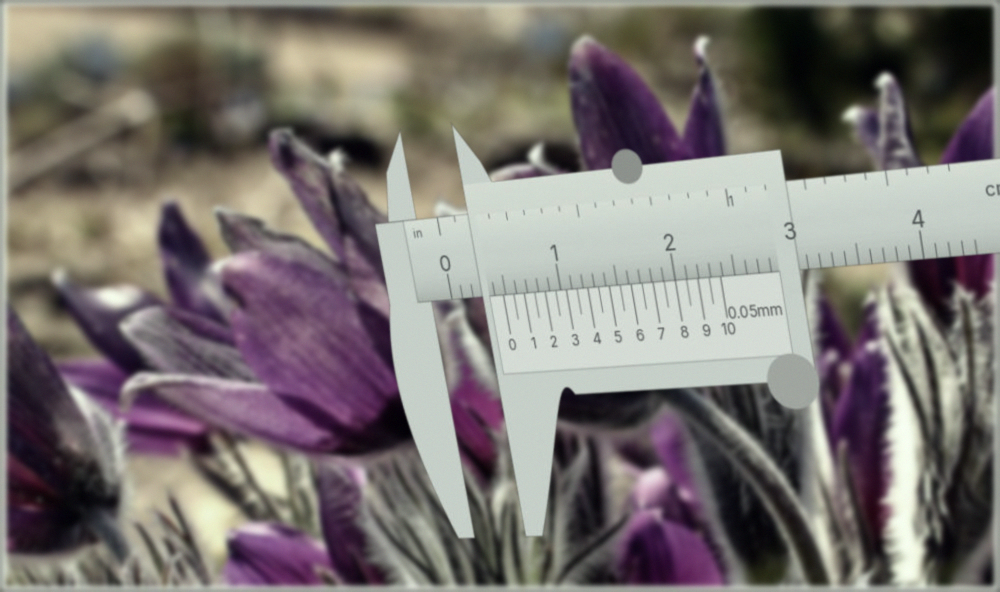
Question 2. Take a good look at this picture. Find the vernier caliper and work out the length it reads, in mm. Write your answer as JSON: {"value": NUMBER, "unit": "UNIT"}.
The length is {"value": 4.8, "unit": "mm"}
